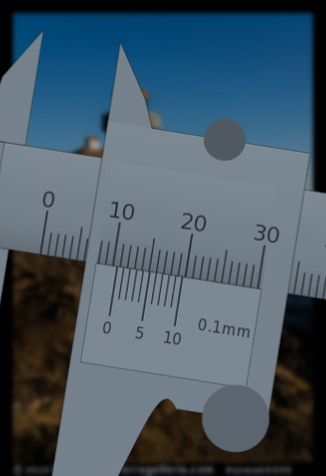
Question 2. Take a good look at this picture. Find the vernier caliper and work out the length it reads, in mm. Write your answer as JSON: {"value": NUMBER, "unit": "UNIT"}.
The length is {"value": 10.6, "unit": "mm"}
